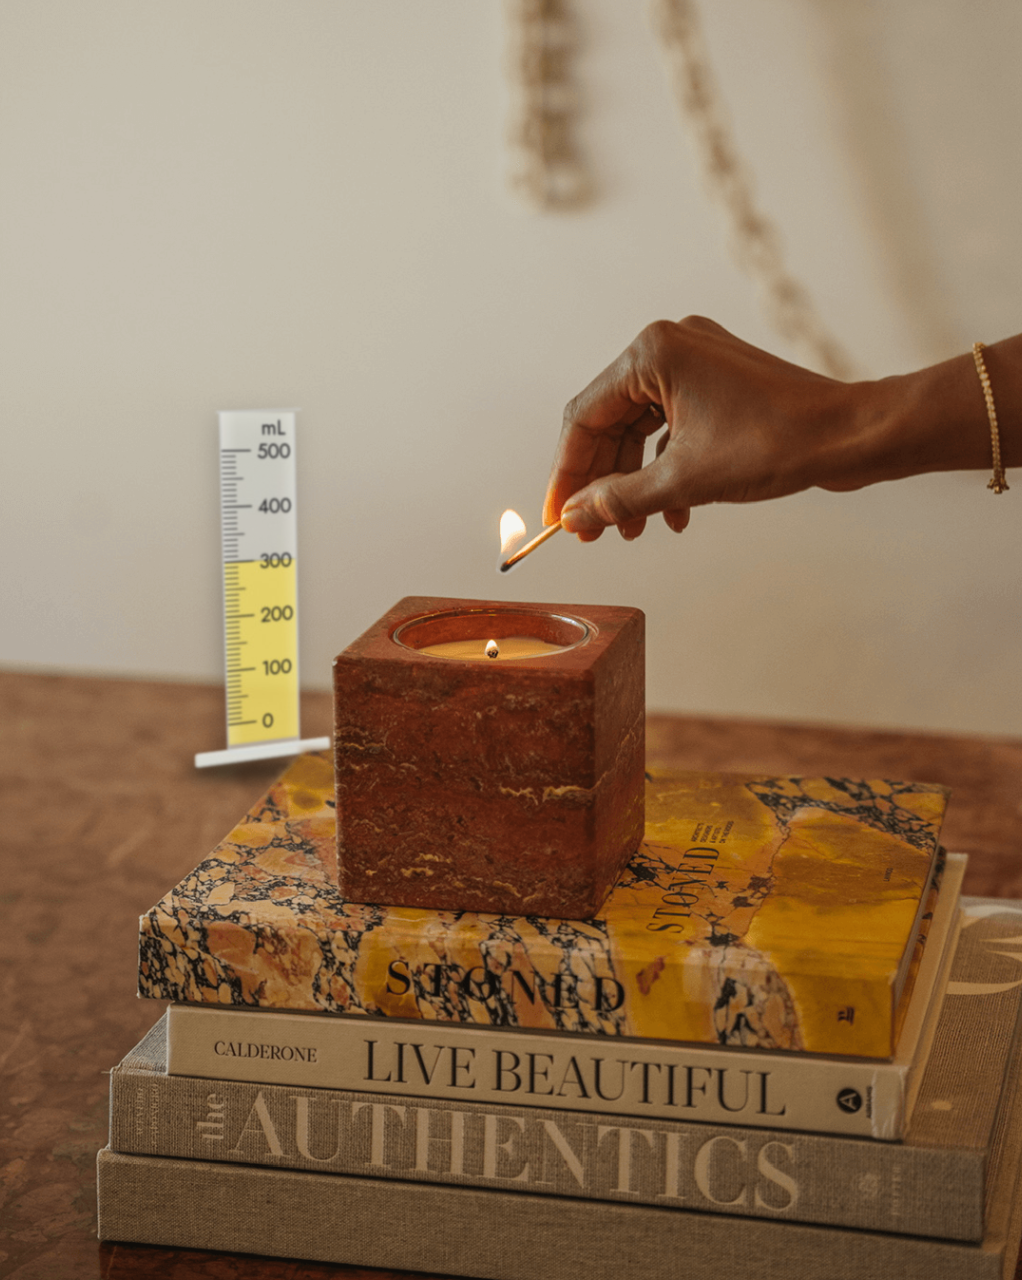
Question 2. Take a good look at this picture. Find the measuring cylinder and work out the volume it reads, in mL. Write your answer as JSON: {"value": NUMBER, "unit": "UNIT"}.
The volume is {"value": 300, "unit": "mL"}
